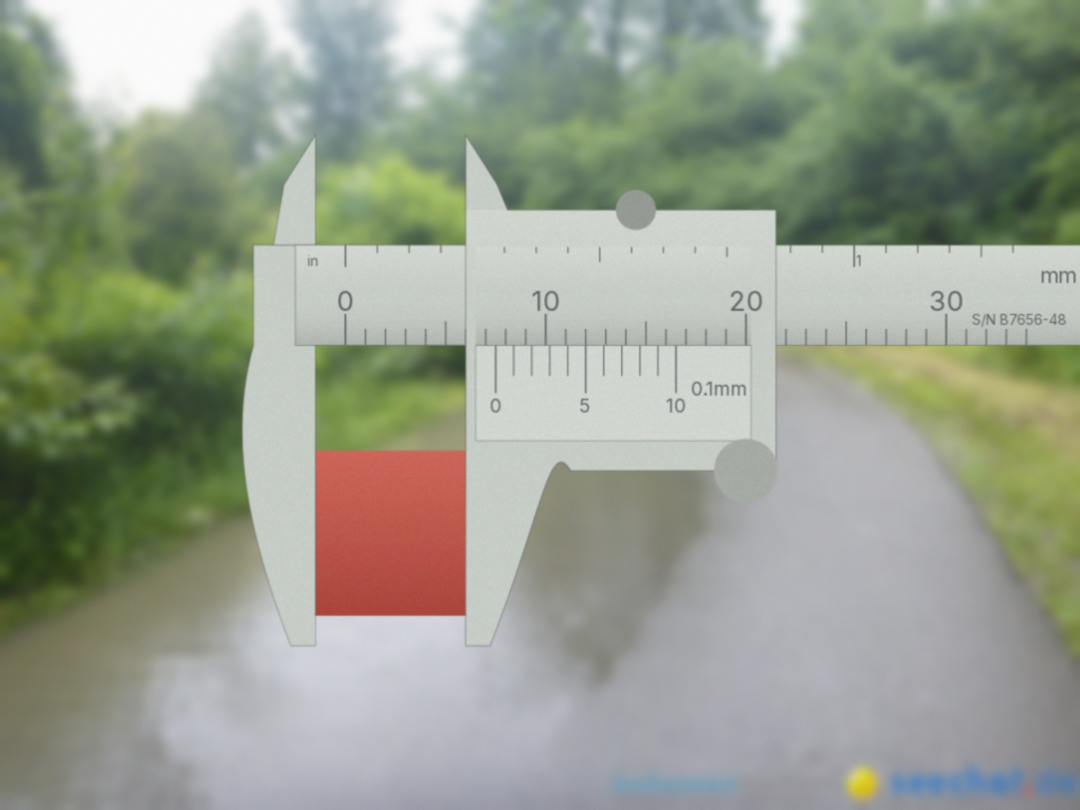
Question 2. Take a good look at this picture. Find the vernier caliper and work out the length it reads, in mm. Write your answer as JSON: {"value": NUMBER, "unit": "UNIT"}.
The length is {"value": 7.5, "unit": "mm"}
